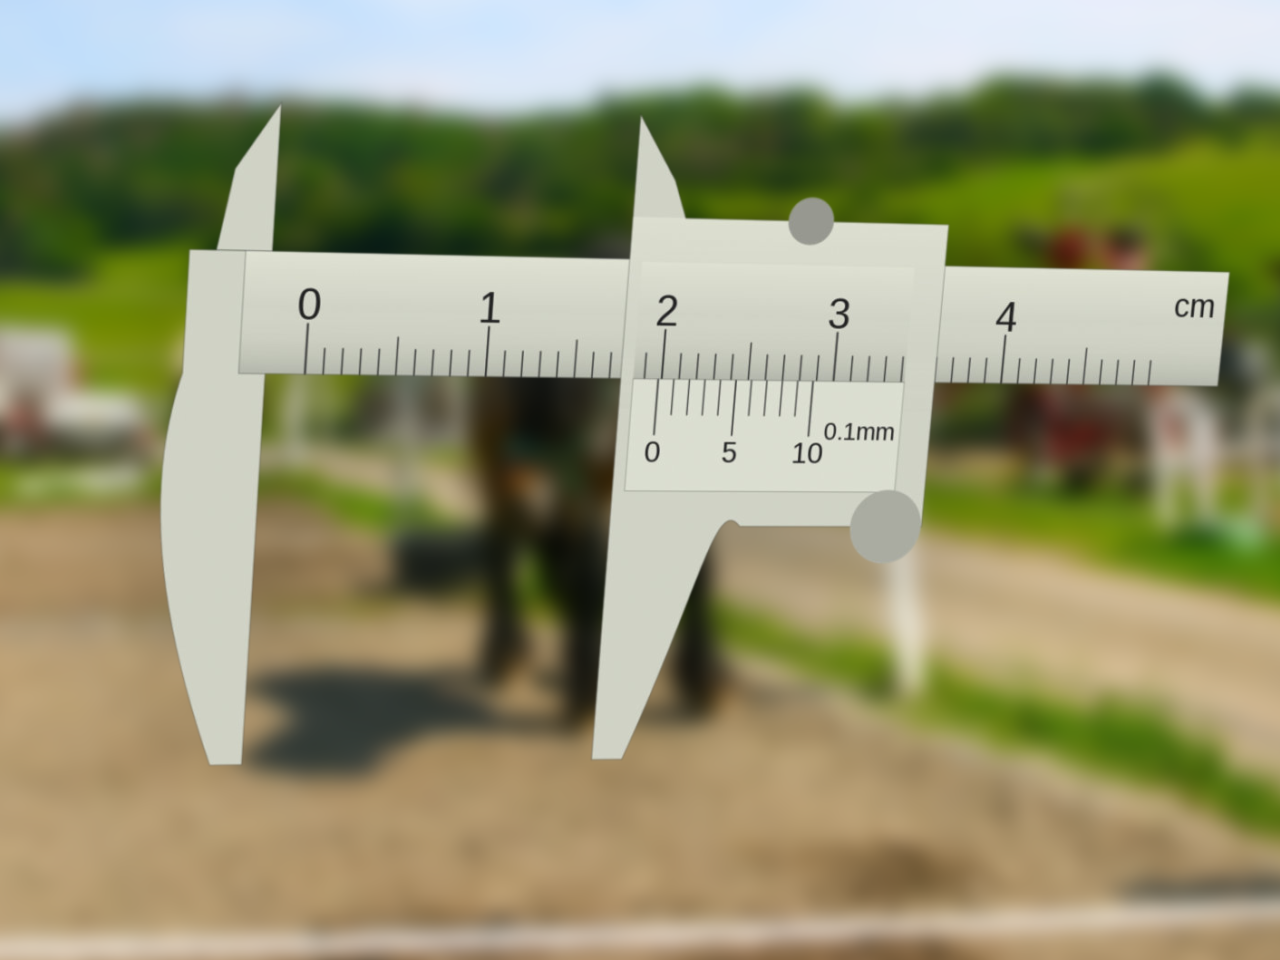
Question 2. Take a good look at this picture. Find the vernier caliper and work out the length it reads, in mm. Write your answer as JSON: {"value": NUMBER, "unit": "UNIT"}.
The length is {"value": 19.8, "unit": "mm"}
